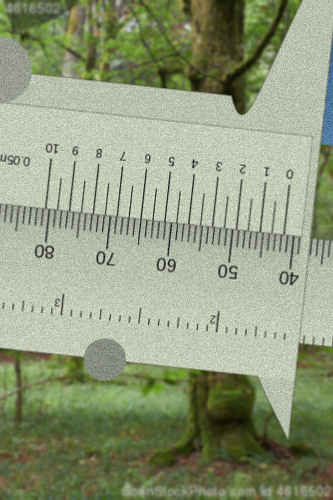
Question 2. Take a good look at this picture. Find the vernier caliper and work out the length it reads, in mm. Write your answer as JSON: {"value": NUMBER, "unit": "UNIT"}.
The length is {"value": 41.6, "unit": "mm"}
